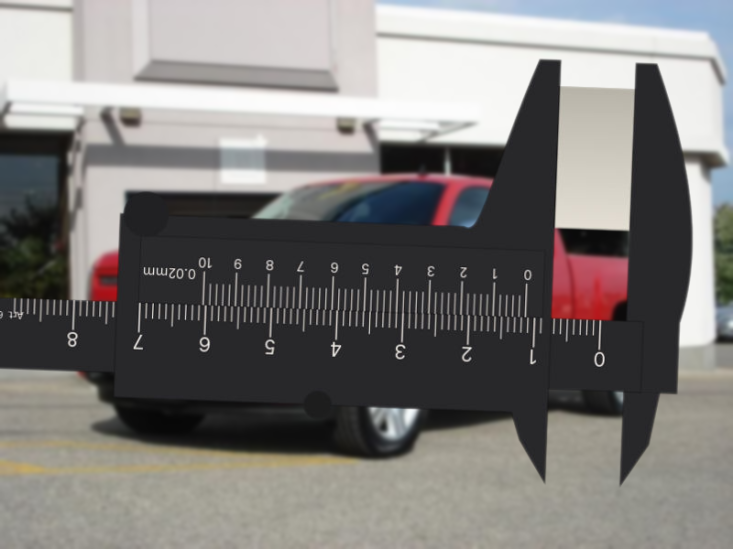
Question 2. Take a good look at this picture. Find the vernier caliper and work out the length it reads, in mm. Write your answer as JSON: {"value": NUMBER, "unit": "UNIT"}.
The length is {"value": 11.4, "unit": "mm"}
